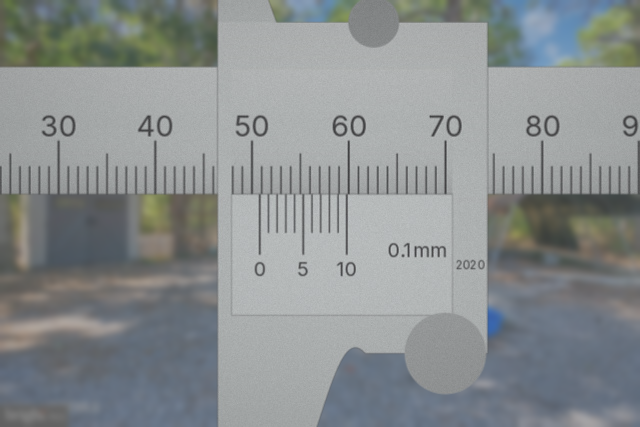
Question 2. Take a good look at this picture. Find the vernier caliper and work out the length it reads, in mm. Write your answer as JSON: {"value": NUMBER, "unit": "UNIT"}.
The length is {"value": 50.8, "unit": "mm"}
